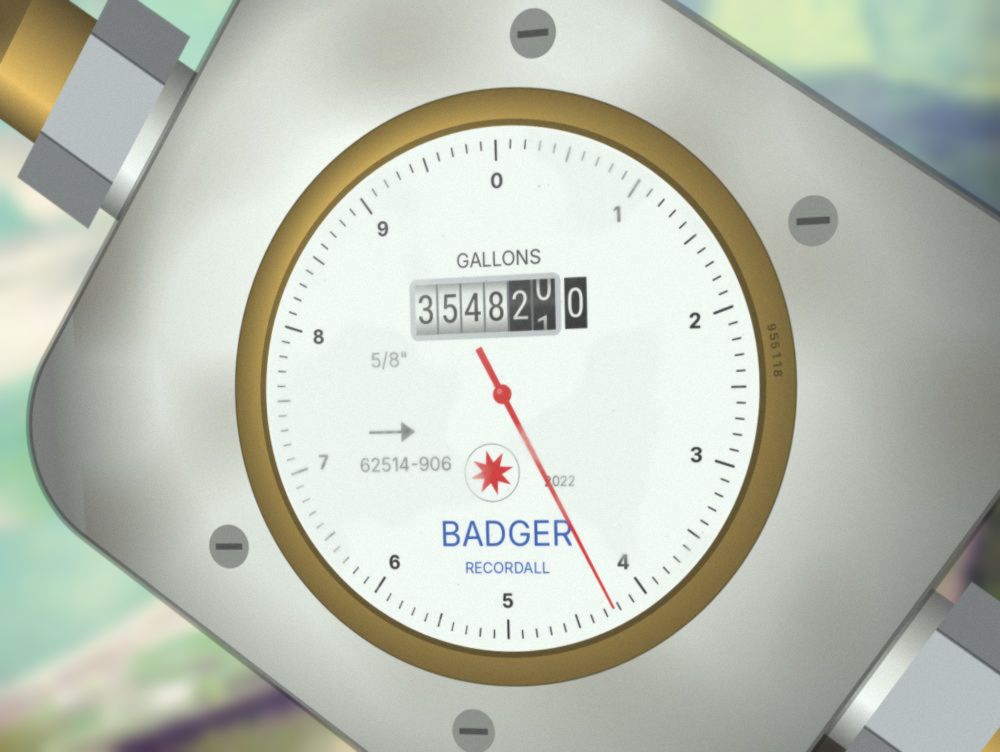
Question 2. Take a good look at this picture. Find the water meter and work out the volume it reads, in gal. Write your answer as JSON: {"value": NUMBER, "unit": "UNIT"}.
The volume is {"value": 3548204.2, "unit": "gal"}
